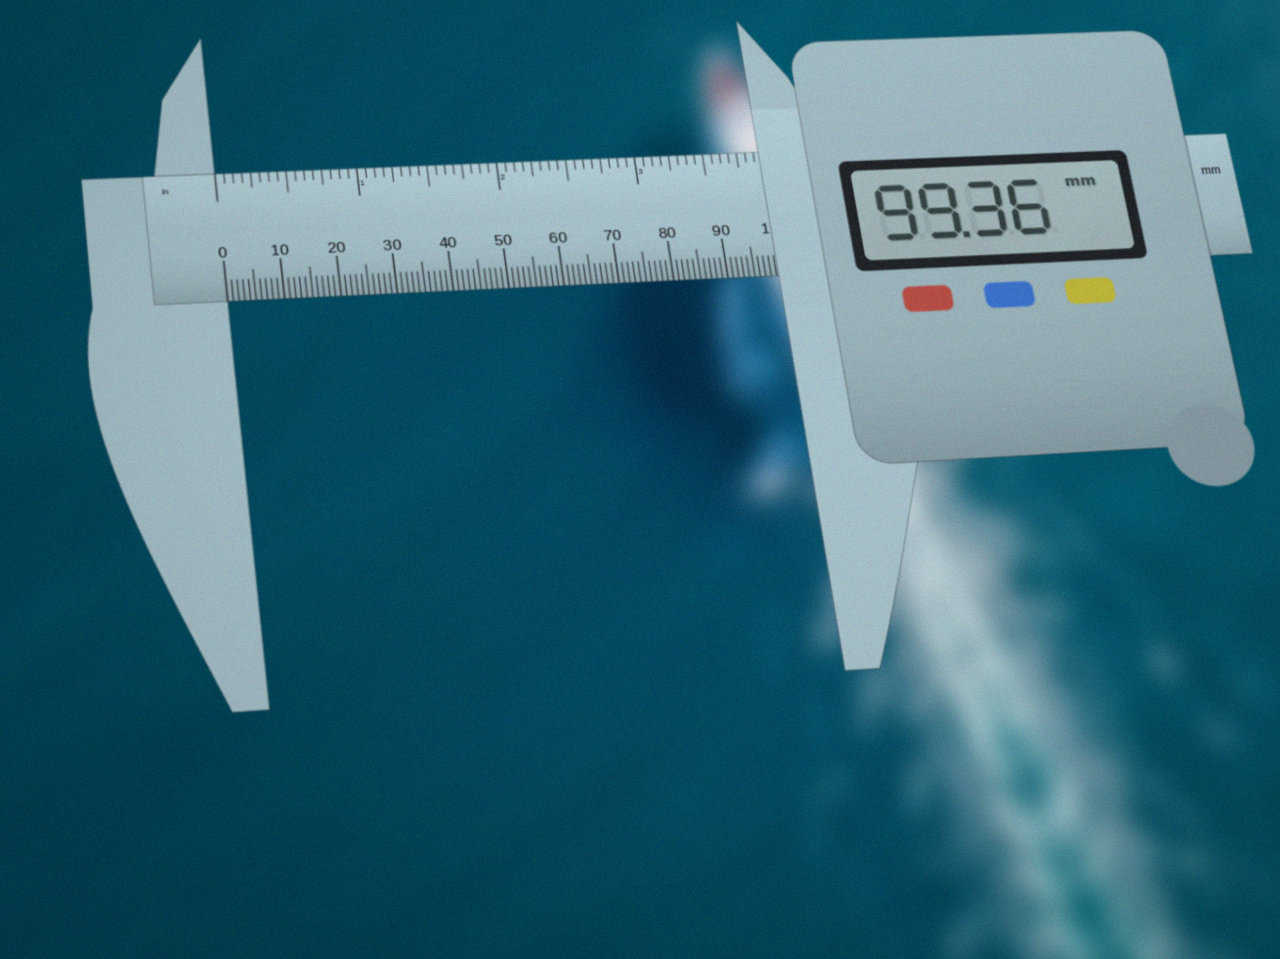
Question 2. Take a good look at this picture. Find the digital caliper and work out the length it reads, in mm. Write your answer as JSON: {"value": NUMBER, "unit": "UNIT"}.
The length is {"value": 99.36, "unit": "mm"}
